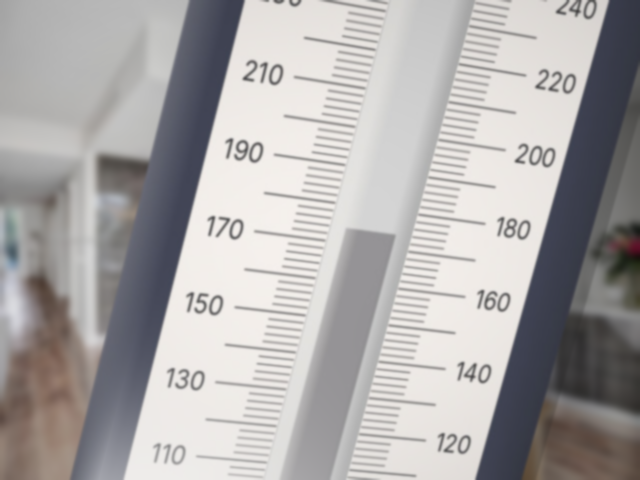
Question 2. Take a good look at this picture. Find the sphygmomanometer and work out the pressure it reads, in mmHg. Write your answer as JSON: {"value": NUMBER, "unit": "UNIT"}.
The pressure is {"value": 174, "unit": "mmHg"}
